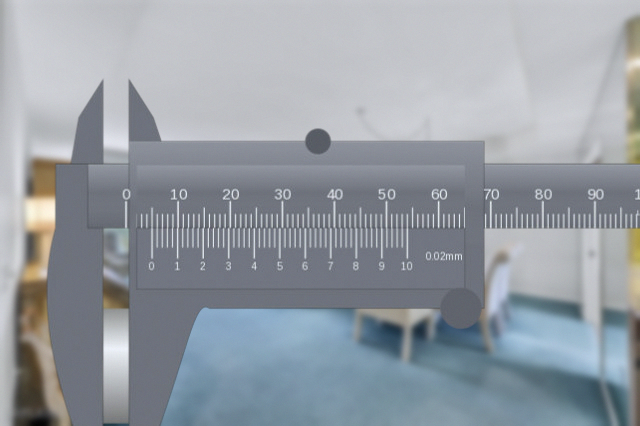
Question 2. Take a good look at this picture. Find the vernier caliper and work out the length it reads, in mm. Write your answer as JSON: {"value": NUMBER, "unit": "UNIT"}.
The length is {"value": 5.0, "unit": "mm"}
